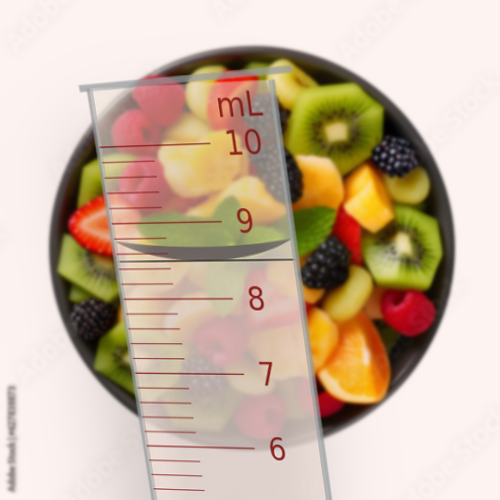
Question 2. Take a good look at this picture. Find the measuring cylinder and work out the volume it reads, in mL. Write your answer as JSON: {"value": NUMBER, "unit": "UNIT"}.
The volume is {"value": 8.5, "unit": "mL"}
